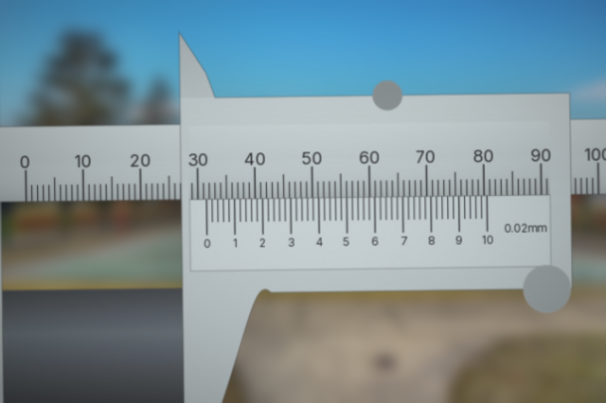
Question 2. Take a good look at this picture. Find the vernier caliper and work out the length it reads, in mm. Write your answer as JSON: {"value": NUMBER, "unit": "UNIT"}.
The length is {"value": 31.5, "unit": "mm"}
